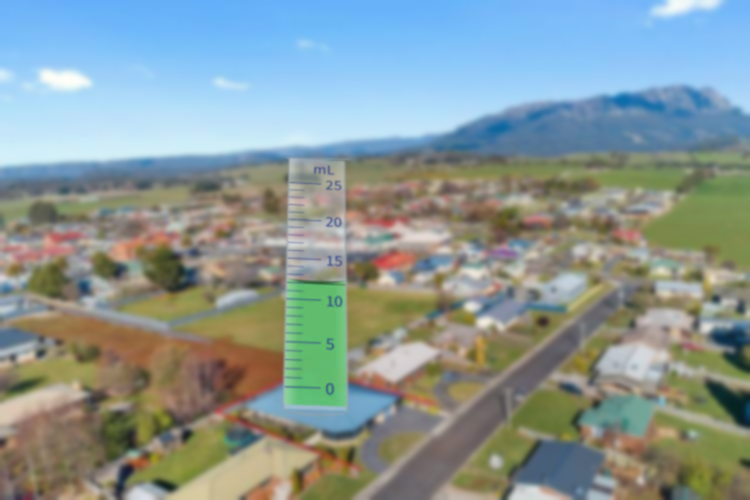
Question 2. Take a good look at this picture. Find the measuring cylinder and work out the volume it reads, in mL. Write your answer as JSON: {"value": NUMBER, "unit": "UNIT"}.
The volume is {"value": 12, "unit": "mL"}
